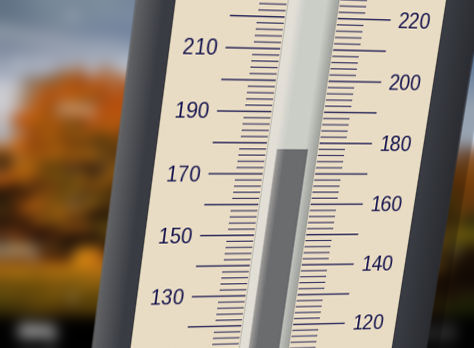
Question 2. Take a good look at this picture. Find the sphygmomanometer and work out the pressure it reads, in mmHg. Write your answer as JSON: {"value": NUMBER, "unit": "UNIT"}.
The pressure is {"value": 178, "unit": "mmHg"}
